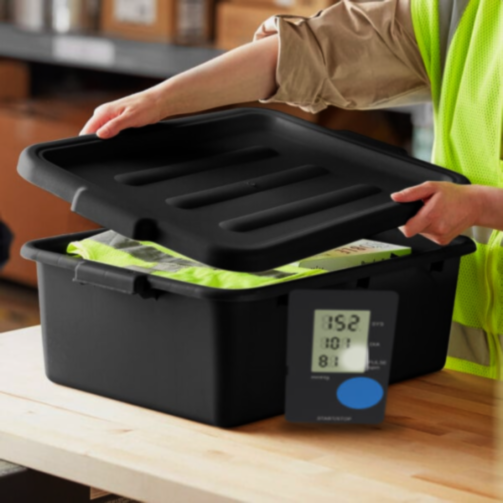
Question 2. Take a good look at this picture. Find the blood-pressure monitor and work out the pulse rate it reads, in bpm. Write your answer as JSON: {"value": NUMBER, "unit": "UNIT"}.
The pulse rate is {"value": 81, "unit": "bpm"}
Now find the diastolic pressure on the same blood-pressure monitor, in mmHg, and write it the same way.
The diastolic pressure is {"value": 101, "unit": "mmHg"}
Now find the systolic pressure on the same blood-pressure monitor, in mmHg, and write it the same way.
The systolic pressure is {"value": 152, "unit": "mmHg"}
